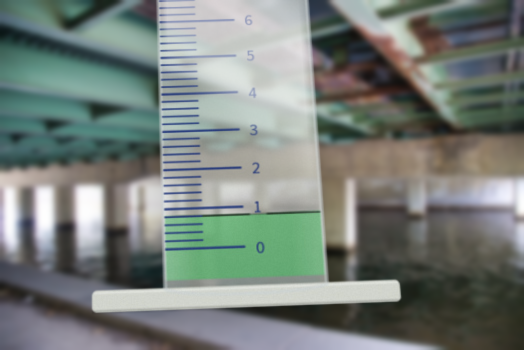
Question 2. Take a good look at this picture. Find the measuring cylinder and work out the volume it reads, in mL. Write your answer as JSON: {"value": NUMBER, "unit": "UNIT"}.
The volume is {"value": 0.8, "unit": "mL"}
